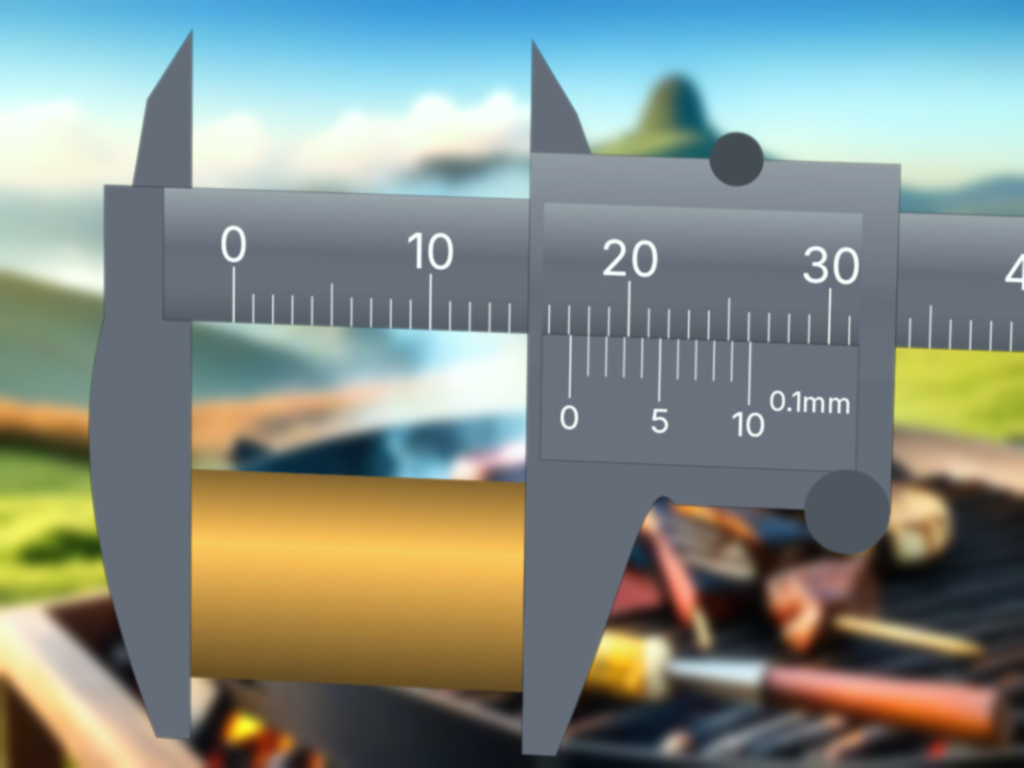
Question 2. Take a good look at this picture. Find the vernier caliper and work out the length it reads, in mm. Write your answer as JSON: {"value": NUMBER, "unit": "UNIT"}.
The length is {"value": 17.1, "unit": "mm"}
